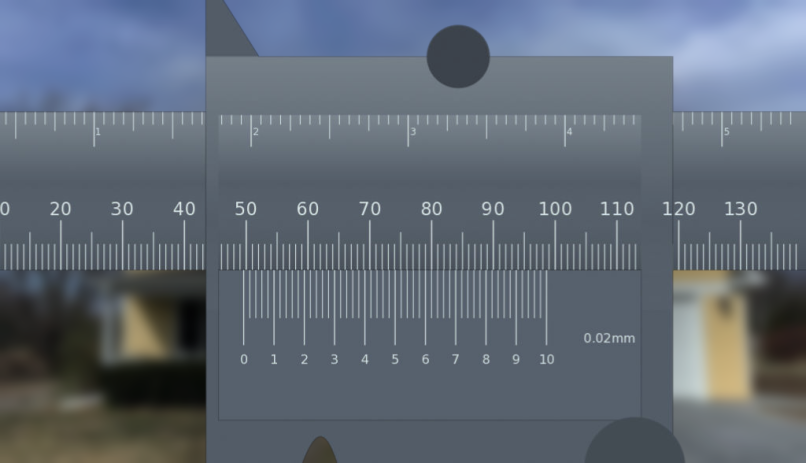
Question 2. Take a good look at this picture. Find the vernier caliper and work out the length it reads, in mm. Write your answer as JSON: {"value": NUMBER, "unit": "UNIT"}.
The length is {"value": 49.6, "unit": "mm"}
